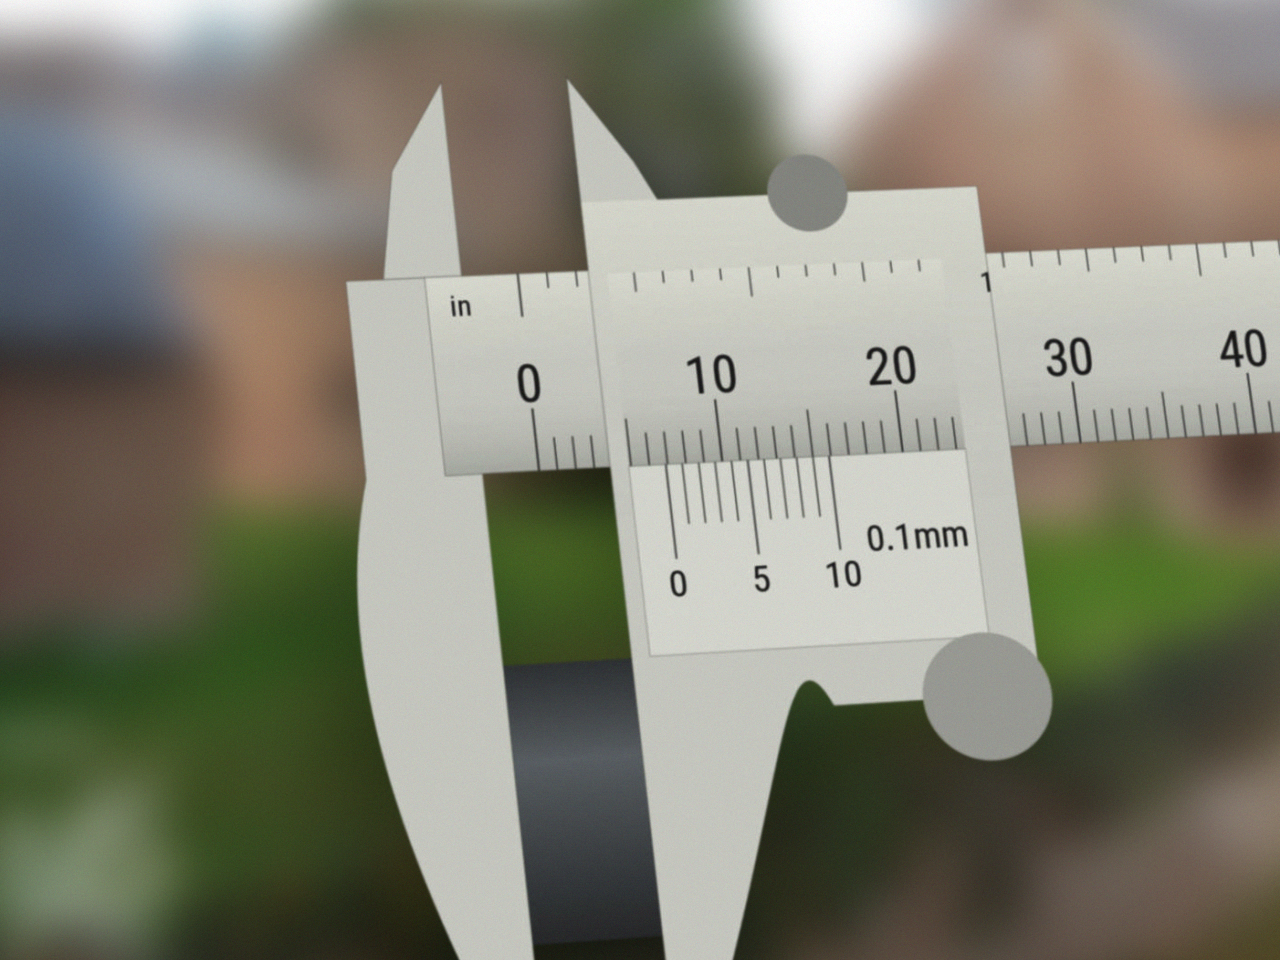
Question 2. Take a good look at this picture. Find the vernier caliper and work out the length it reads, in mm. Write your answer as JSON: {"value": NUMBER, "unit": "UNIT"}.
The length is {"value": 6.9, "unit": "mm"}
